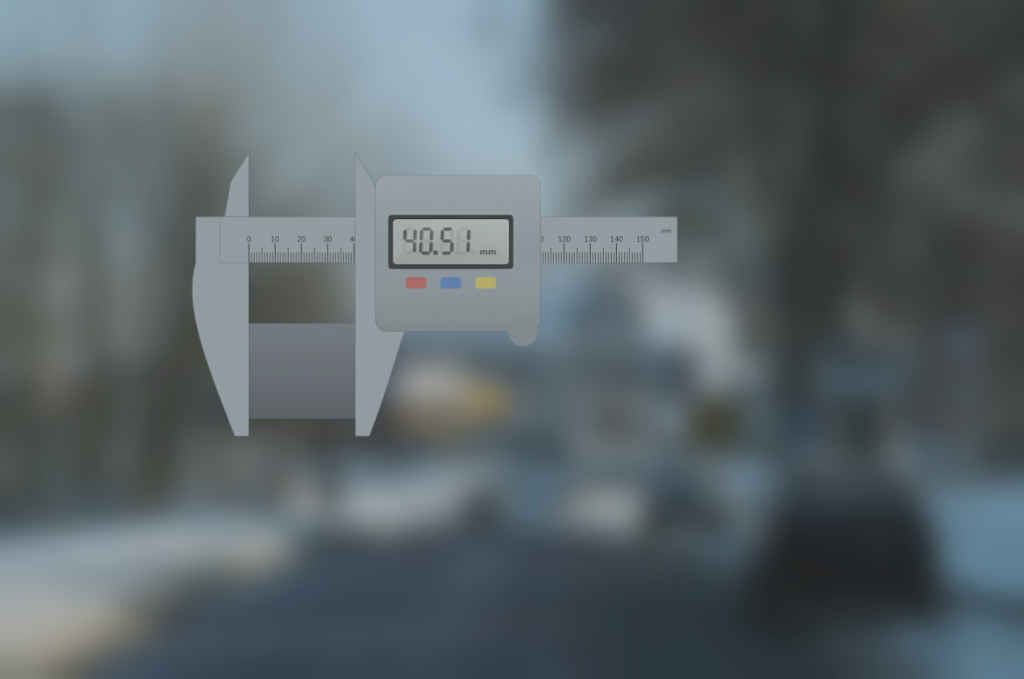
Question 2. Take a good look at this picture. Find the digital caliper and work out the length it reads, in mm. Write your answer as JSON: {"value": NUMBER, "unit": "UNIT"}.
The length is {"value": 40.51, "unit": "mm"}
